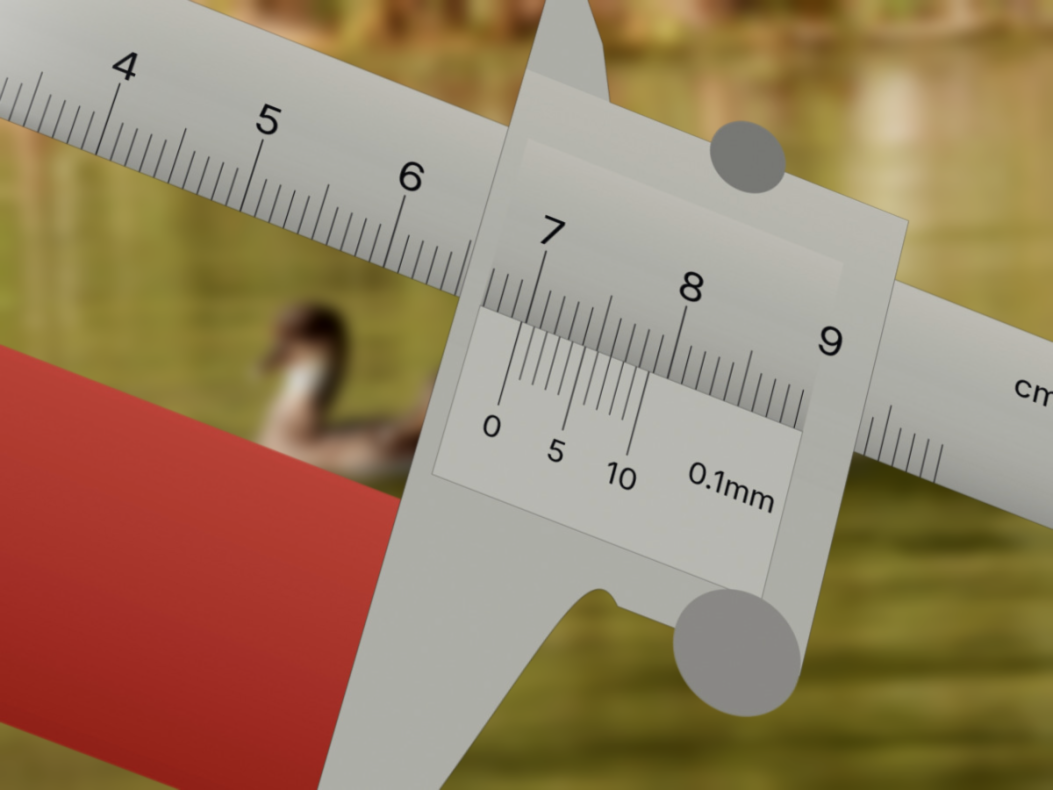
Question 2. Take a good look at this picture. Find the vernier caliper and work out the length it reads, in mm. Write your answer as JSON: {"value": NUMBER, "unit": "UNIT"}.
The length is {"value": 69.7, "unit": "mm"}
